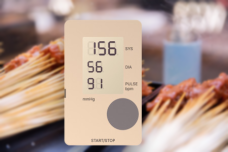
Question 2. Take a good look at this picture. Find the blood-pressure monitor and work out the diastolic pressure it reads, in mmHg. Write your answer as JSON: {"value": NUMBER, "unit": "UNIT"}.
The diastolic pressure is {"value": 56, "unit": "mmHg"}
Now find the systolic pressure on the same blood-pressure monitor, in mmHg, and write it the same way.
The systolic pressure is {"value": 156, "unit": "mmHg"}
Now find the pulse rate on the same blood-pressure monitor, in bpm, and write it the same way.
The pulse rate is {"value": 91, "unit": "bpm"}
